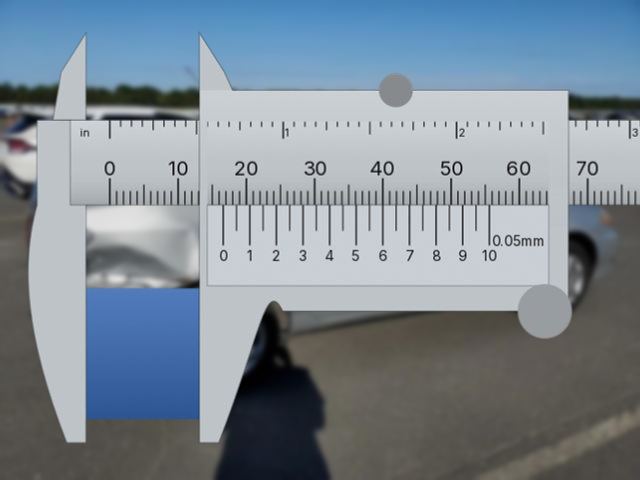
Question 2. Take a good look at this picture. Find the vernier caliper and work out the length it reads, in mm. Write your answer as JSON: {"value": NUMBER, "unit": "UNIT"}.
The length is {"value": 16.6, "unit": "mm"}
